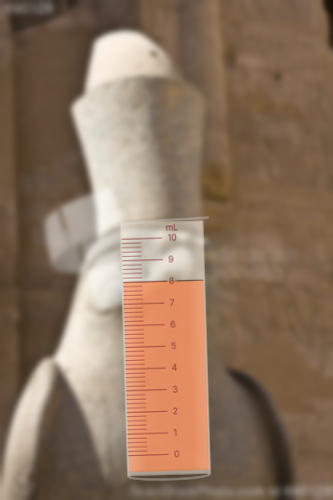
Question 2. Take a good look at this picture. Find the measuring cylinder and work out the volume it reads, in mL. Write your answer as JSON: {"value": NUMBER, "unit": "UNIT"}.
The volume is {"value": 8, "unit": "mL"}
